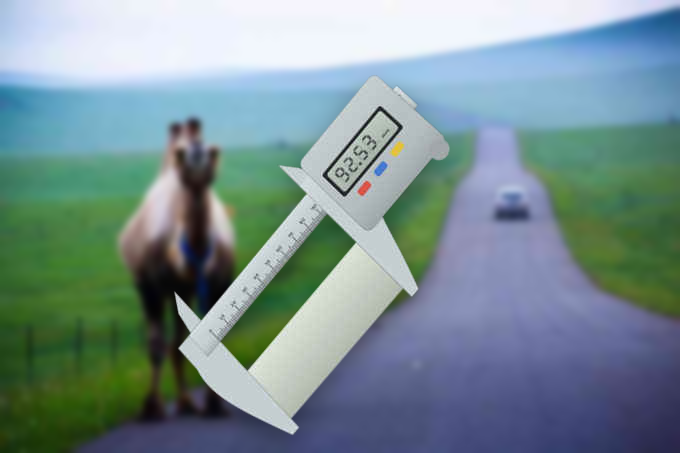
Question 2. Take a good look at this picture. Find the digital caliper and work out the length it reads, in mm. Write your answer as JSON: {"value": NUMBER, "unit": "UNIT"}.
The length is {"value": 92.53, "unit": "mm"}
